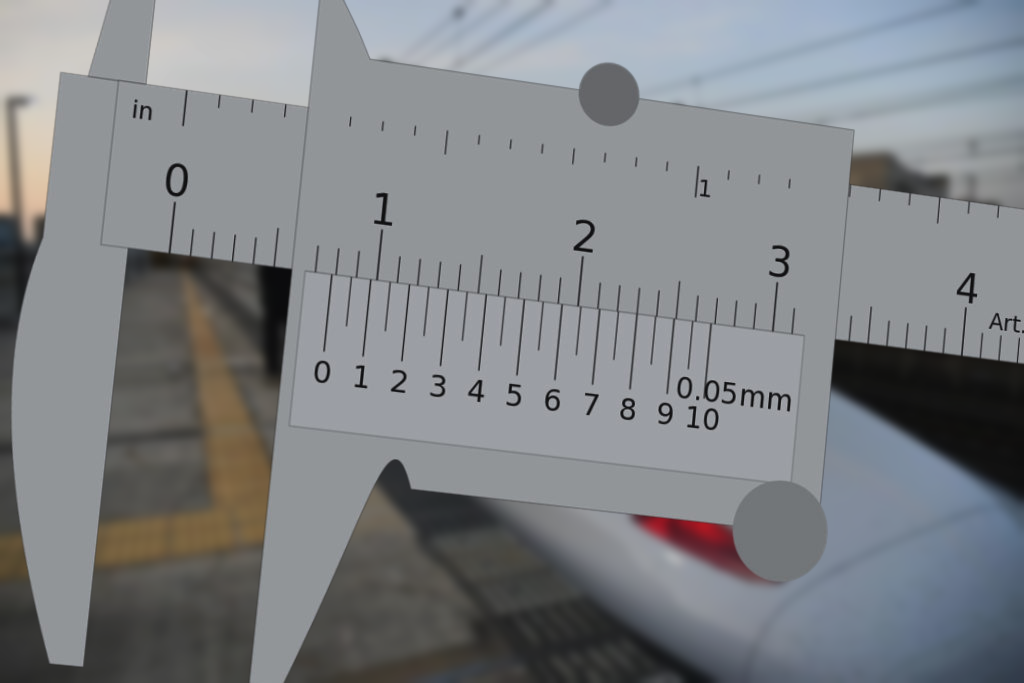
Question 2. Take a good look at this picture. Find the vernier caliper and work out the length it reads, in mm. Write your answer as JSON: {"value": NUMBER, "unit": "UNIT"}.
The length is {"value": 7.8, "unit": "mm"}
